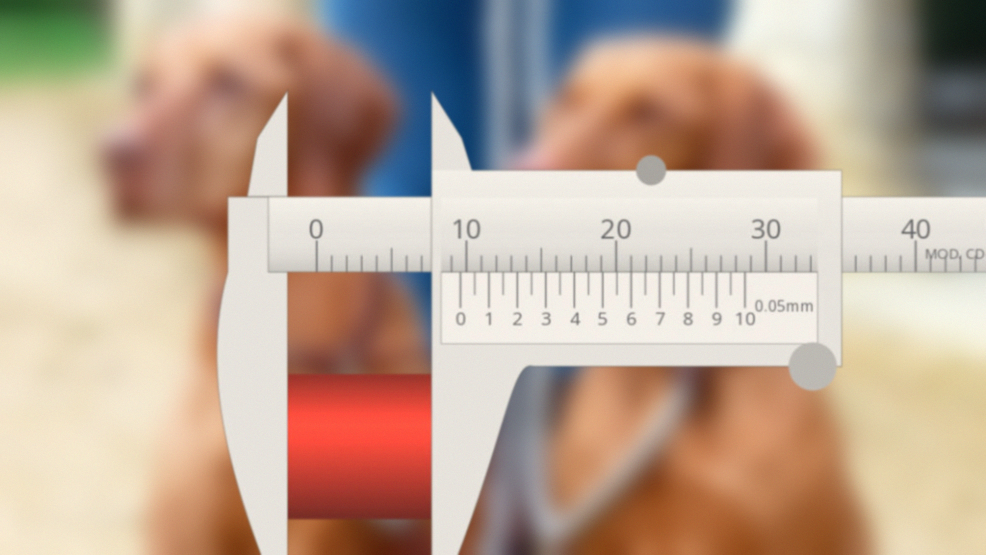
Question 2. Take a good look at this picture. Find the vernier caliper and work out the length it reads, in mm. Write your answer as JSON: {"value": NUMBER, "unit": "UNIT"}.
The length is {"value": 9.6, "unit": "mm"}
